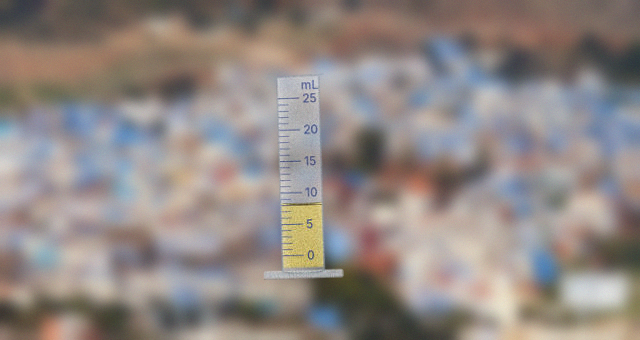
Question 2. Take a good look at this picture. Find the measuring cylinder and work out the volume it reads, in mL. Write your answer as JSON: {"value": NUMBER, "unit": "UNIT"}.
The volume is {"value": 8, "unit": "mL"}
